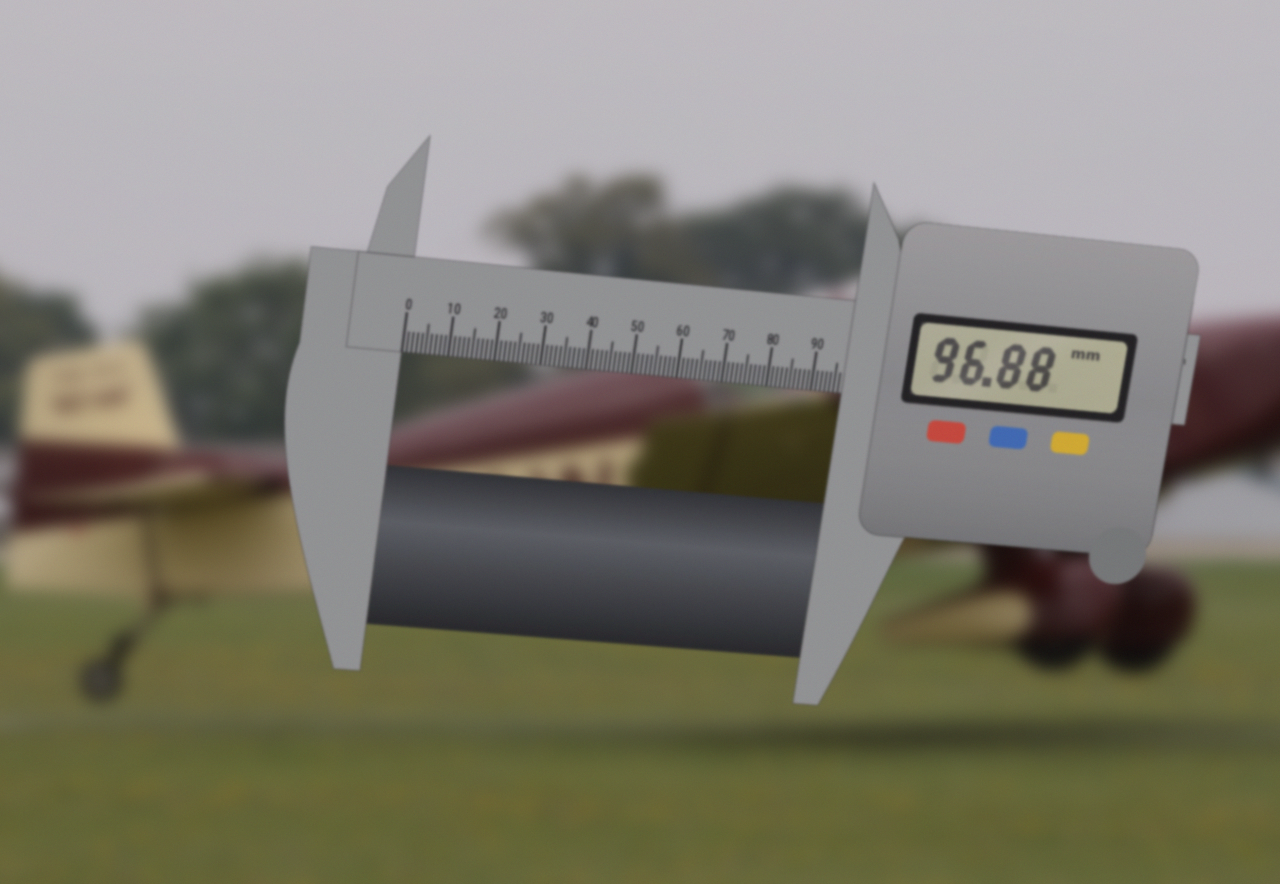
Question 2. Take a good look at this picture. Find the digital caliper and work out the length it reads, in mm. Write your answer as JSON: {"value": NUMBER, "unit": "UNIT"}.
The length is {"value": 96.88, "unit": "mm"}
